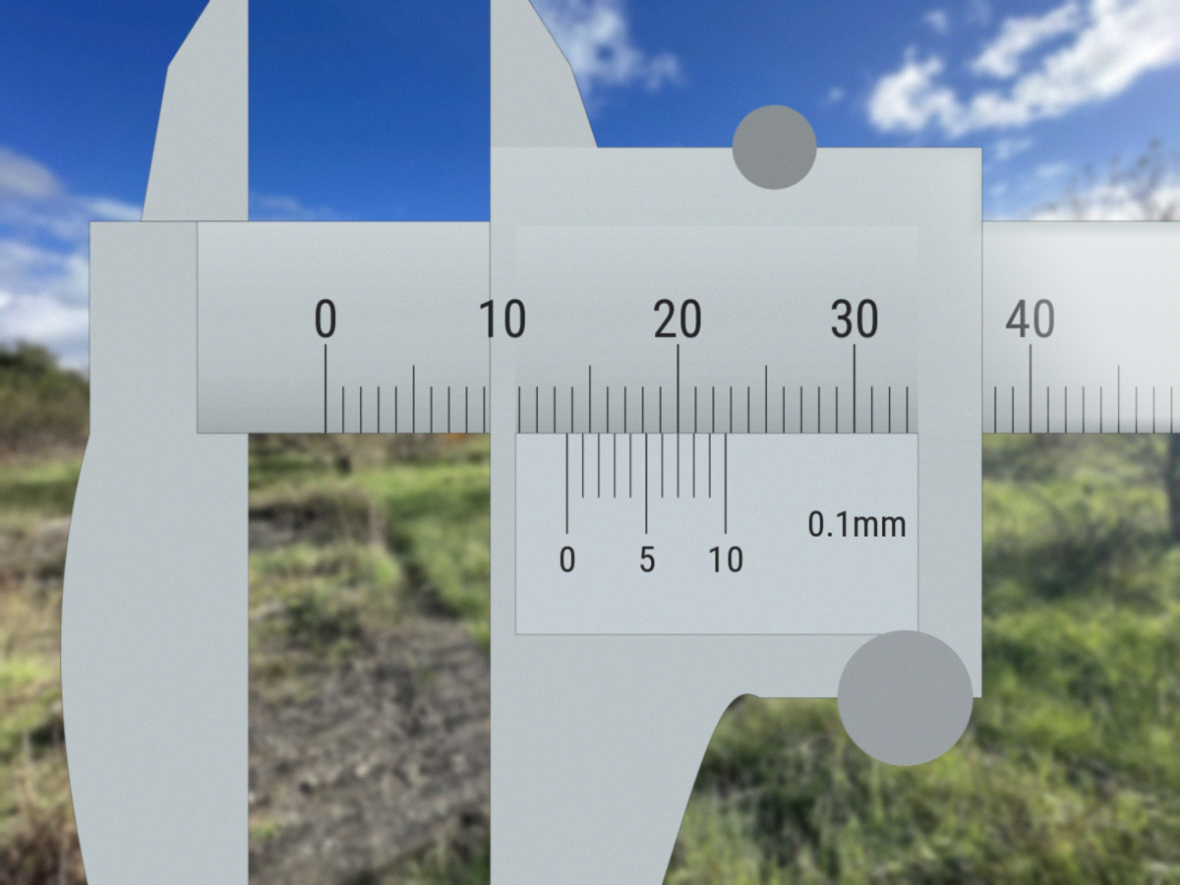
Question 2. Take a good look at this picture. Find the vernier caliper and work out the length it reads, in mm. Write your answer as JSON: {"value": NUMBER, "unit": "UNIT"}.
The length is {"value": 13.7, "unit": "mm"}
